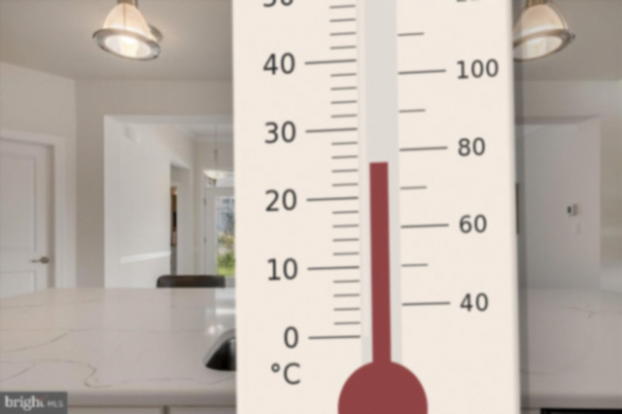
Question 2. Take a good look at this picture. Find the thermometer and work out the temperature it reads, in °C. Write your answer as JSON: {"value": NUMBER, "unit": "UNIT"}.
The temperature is {"value": 25, "unit": "°C"}
